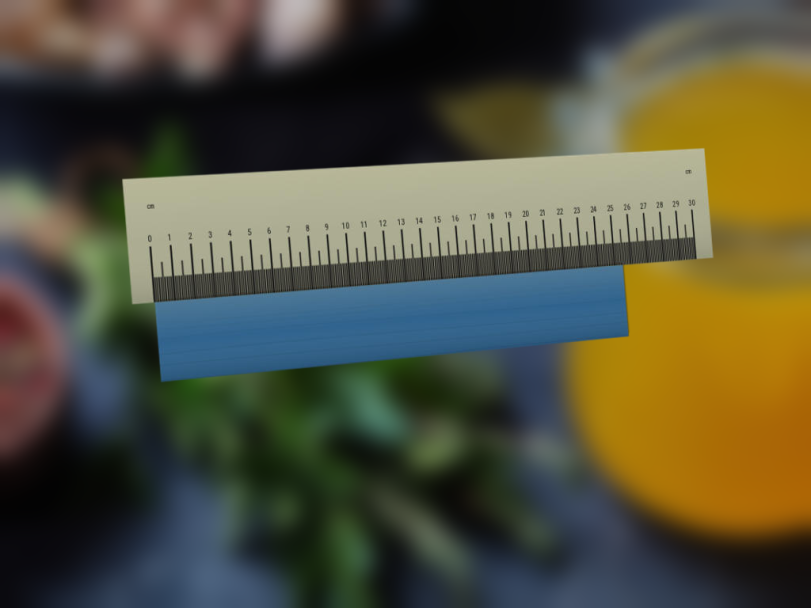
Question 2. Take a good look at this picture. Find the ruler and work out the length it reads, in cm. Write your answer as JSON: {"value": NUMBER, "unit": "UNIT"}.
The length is {"value": 25.5, "unit": "cm"}
